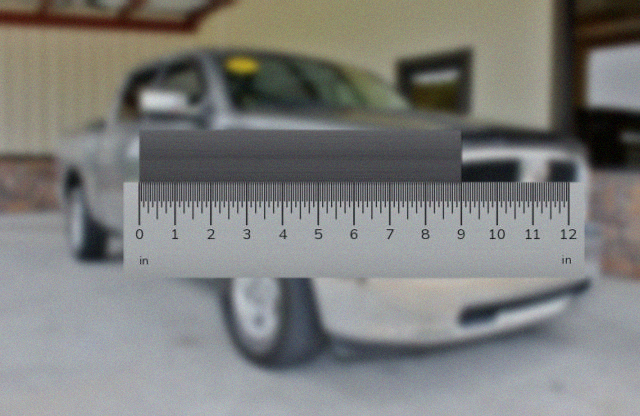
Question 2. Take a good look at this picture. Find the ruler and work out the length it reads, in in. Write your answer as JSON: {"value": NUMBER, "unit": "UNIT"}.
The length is {"value": 9, "unit": "in"}
